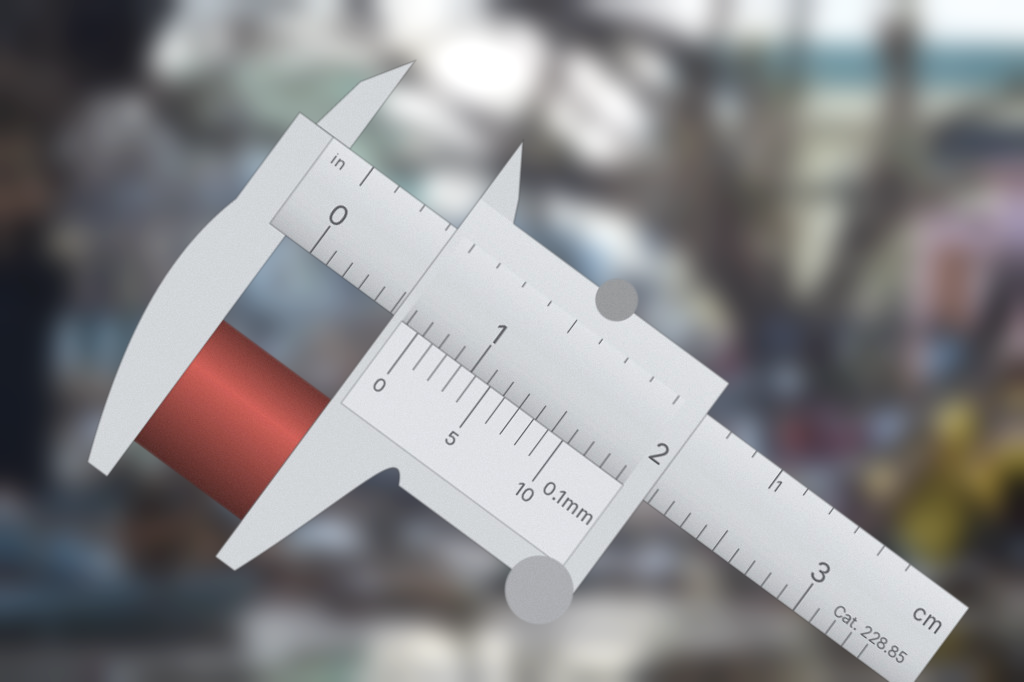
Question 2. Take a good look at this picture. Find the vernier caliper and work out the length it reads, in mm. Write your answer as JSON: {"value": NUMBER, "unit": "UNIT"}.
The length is {"value": 6.7, "unit": "mm"}
